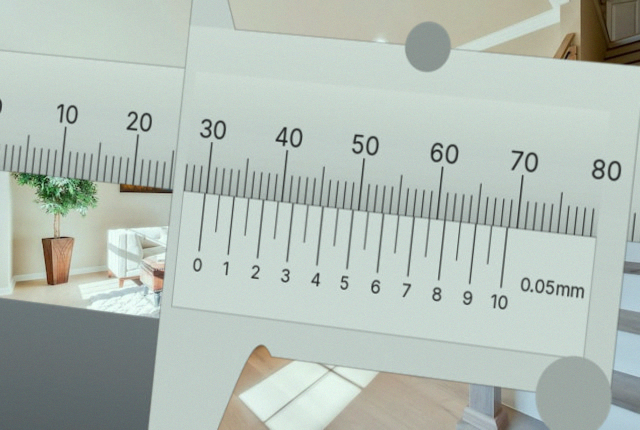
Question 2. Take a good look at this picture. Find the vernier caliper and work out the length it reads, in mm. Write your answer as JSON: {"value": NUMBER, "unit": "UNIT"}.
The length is {"value": 29.8, "unit": "mm"}
